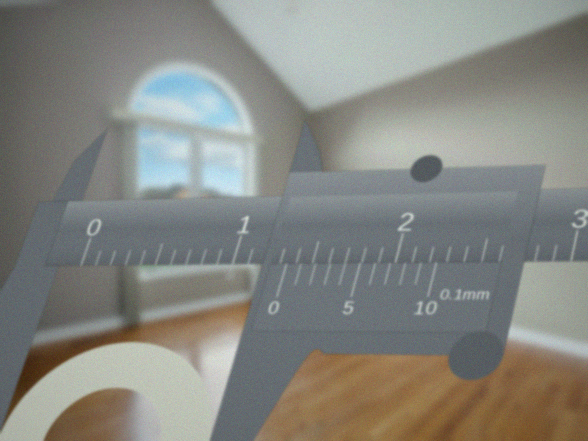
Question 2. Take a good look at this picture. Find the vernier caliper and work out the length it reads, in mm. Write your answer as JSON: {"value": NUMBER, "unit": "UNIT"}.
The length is {"value": 13.4, "unit": "mm"}
